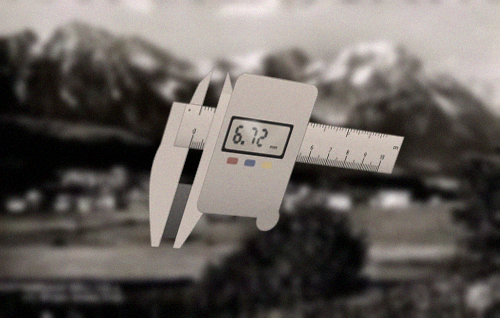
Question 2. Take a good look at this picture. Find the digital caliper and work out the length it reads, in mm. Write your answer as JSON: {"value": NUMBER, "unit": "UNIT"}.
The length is {"value": 6.72, "unit": "mm"}
